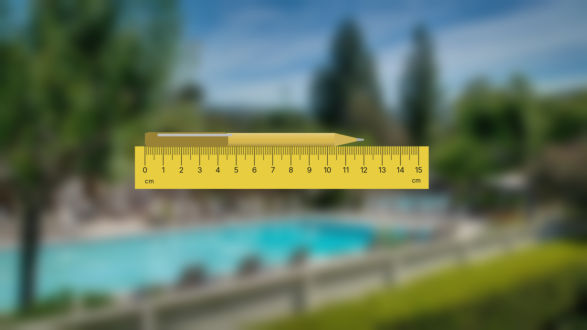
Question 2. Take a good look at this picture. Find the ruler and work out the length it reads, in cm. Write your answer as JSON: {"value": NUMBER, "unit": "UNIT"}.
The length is {"value": 12, "unit": "cm"}
